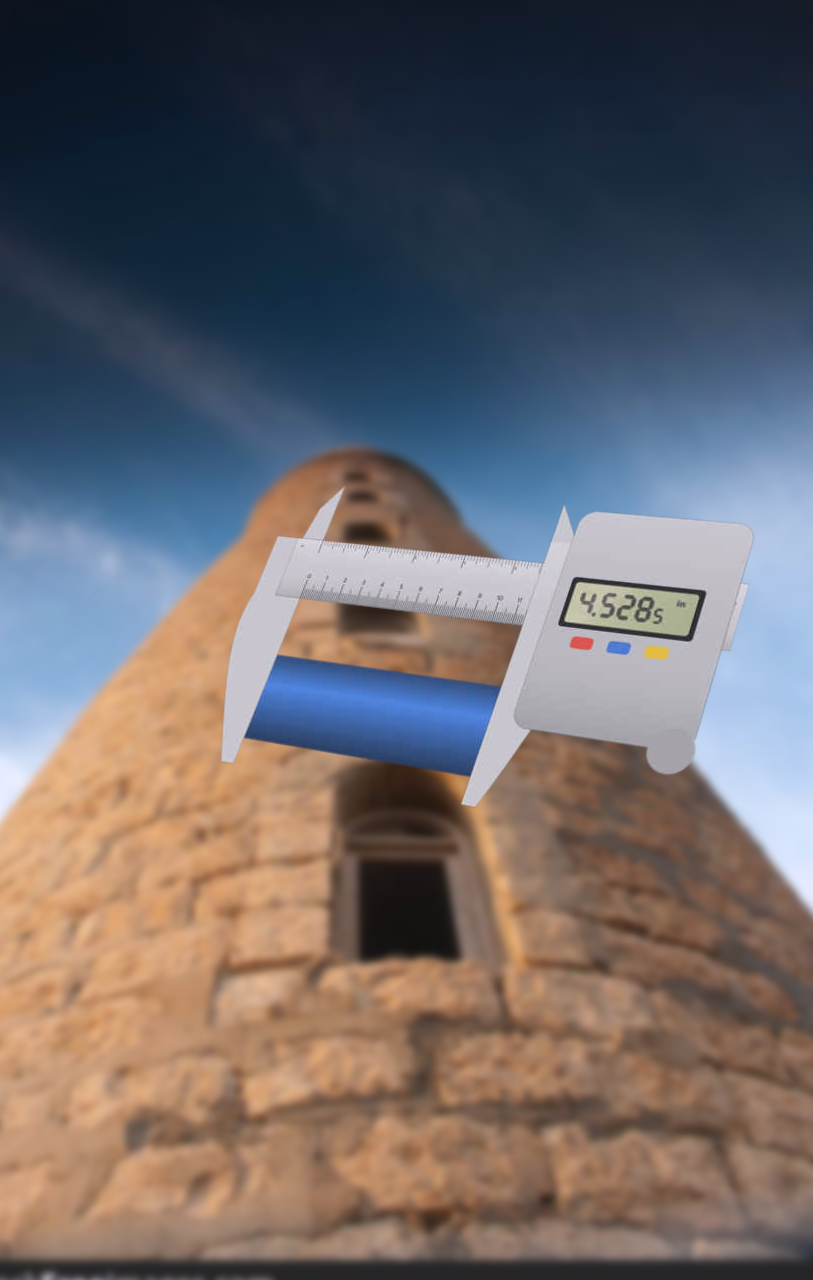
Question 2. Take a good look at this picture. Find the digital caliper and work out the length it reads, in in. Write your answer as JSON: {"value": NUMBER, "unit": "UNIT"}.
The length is {"value": 4.5285, "unit": "in"}
